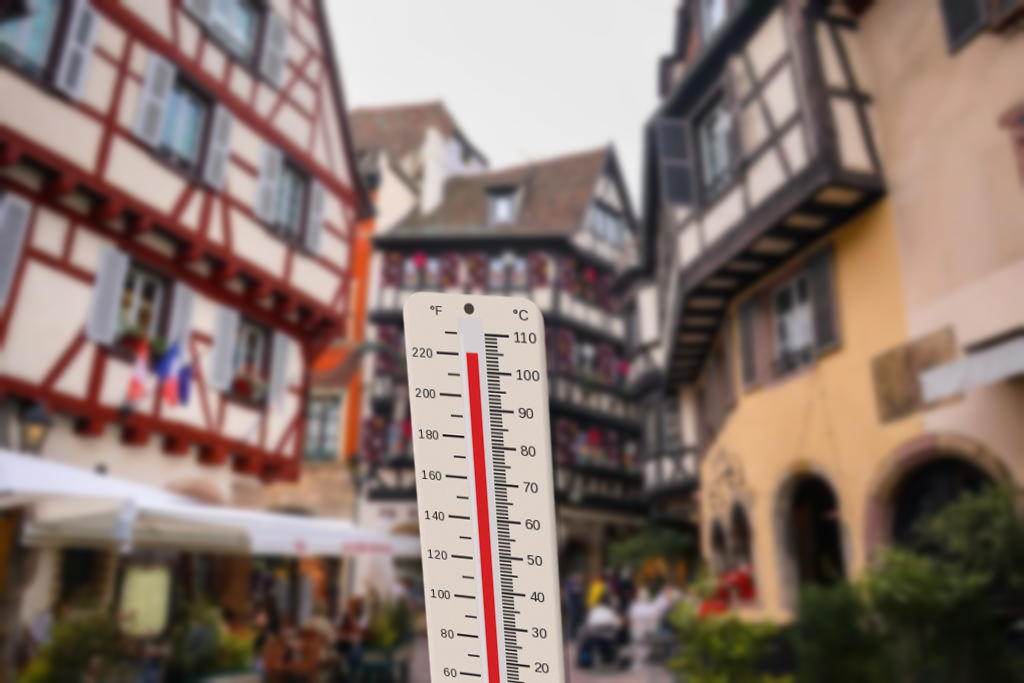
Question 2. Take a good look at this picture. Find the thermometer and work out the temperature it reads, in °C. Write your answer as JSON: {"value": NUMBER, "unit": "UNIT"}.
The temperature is {"value": 105, "unit": "°C"}
